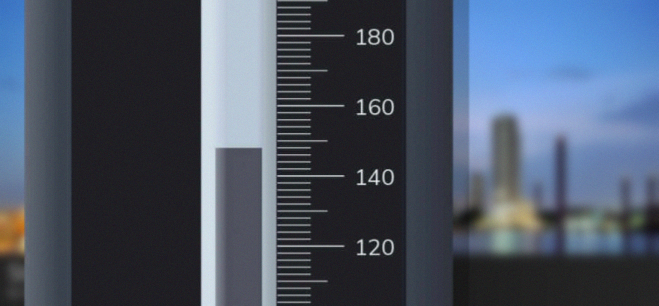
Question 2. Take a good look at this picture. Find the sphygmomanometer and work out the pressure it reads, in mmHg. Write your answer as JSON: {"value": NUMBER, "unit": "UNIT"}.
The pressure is {"value": 148, "unit": "mmHg"}
